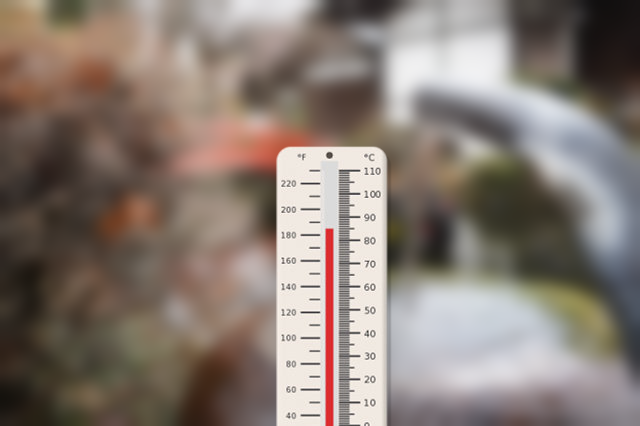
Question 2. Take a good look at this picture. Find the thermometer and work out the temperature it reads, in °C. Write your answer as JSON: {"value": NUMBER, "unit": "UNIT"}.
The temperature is {"value": 85, "unit": "°C"}
